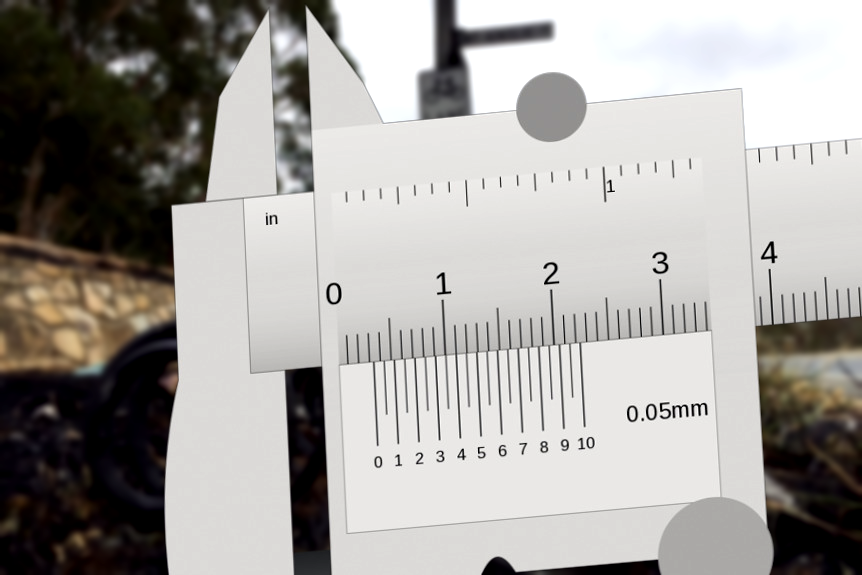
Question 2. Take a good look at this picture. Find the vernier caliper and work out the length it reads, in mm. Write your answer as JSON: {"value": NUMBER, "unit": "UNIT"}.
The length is {"value": 3.4, "unit": "mm"}
